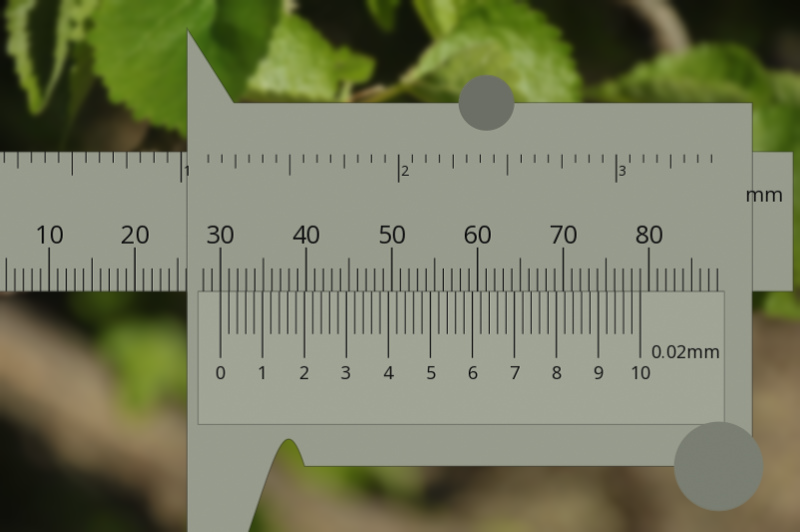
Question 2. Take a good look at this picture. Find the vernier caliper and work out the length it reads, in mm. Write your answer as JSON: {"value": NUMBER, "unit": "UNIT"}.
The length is {"value": 30.0, "unit": "mm"}
